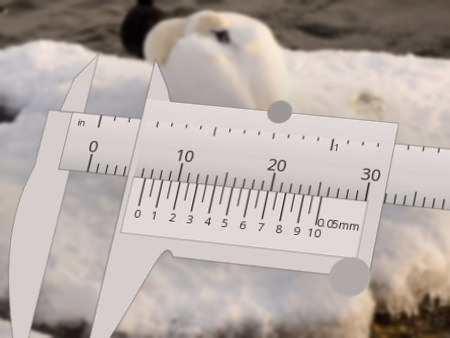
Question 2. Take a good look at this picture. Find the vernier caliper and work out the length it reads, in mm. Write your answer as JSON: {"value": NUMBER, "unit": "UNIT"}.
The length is {"value": 6.4, "unit": "mm"}
